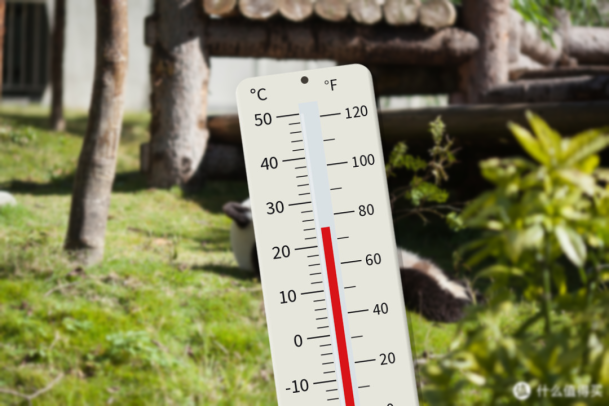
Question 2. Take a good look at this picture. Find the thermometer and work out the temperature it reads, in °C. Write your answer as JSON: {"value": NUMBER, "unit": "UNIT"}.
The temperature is {"value": 24, "unit": "°C"}
